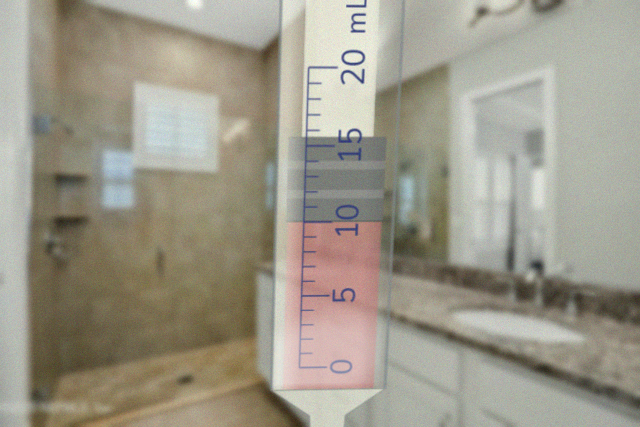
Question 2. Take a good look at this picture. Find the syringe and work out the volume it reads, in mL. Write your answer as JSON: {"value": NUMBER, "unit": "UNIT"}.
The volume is {"value": 10, "unit": "mL"}
